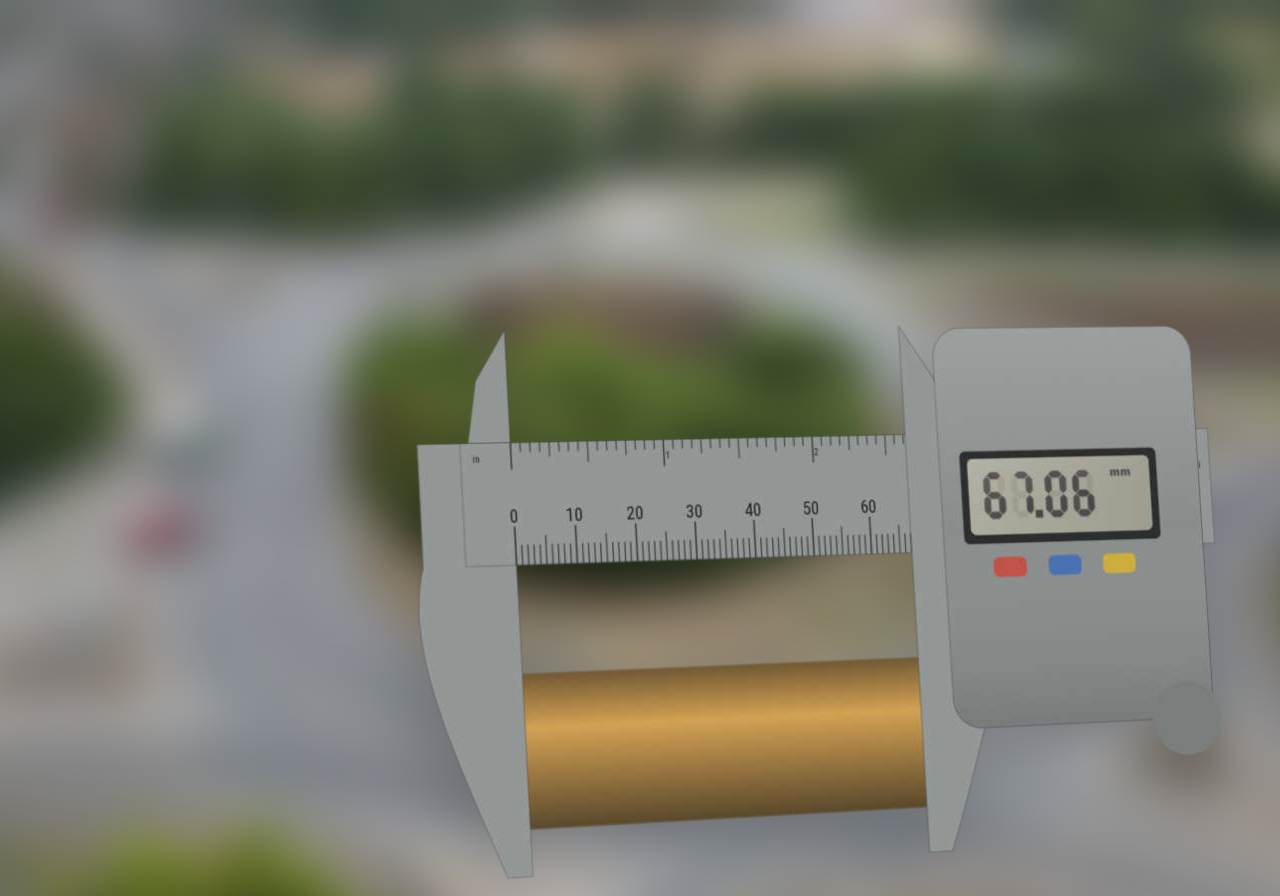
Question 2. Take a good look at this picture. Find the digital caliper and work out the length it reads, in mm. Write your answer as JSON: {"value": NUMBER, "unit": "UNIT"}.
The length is {"value": 67.06, "unit": "mm"}
